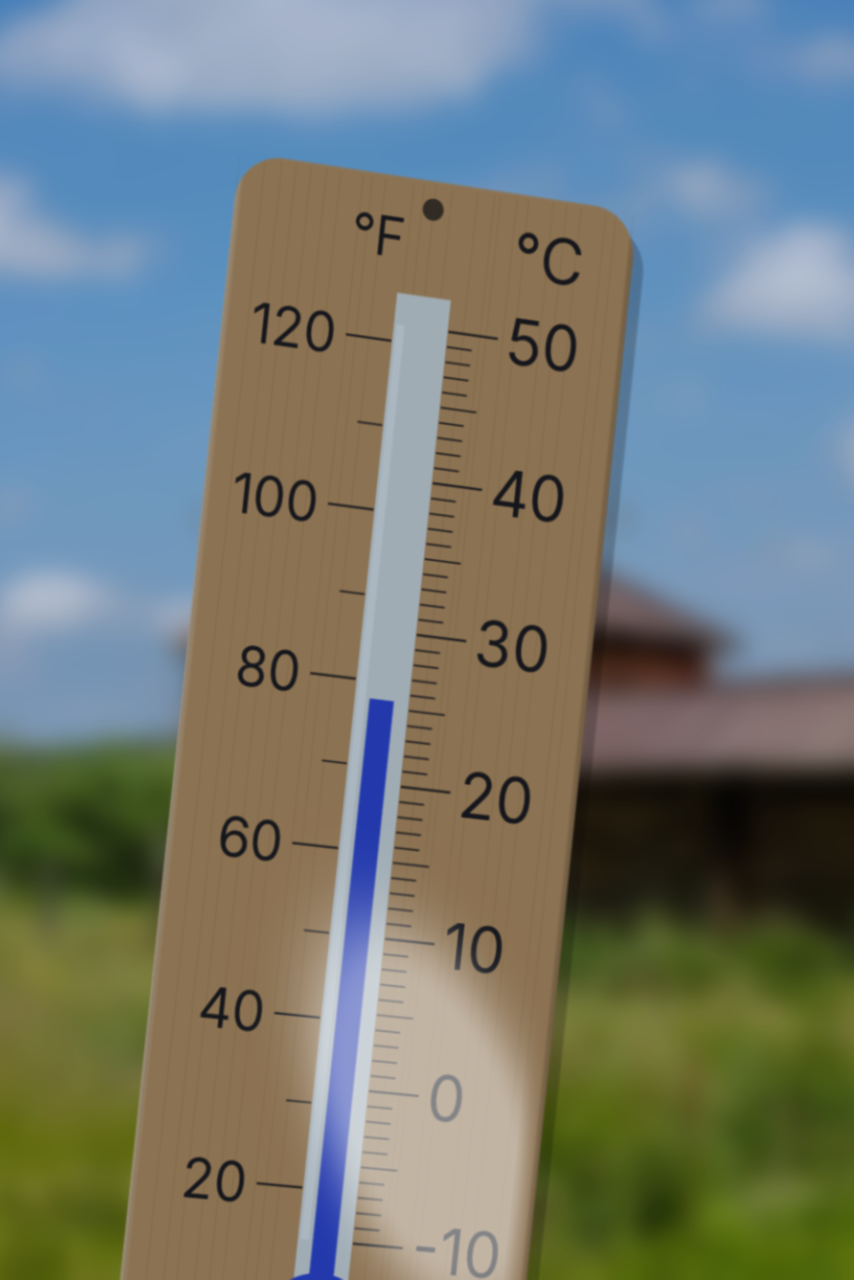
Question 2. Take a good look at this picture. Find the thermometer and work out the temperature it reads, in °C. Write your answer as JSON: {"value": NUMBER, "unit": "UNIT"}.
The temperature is {"value": 25.5, "unit": "°C"}
